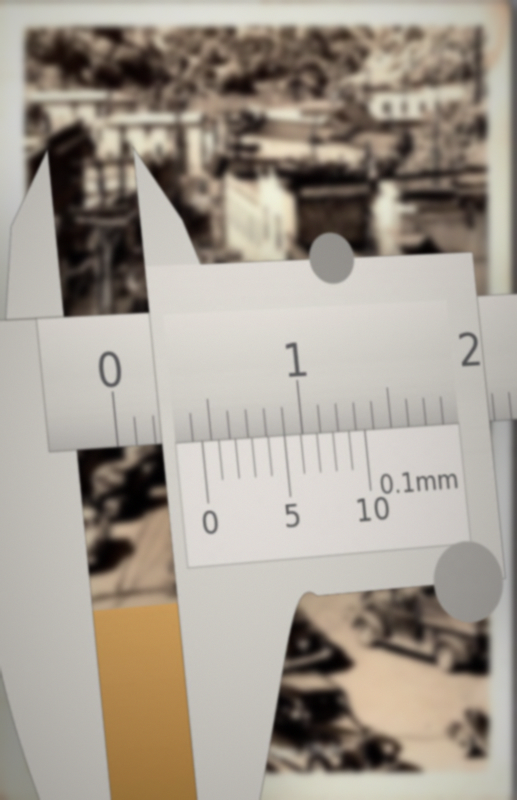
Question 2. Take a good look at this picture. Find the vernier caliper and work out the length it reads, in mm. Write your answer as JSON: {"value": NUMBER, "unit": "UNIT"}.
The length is {"value": 4.5, "unit": "mm"}
